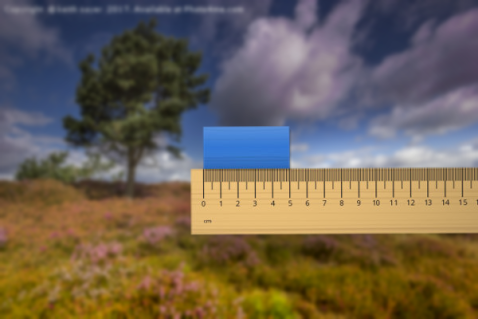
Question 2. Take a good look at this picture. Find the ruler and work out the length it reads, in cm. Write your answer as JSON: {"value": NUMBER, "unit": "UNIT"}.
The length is {"value": 5, "unit": "cm"}
